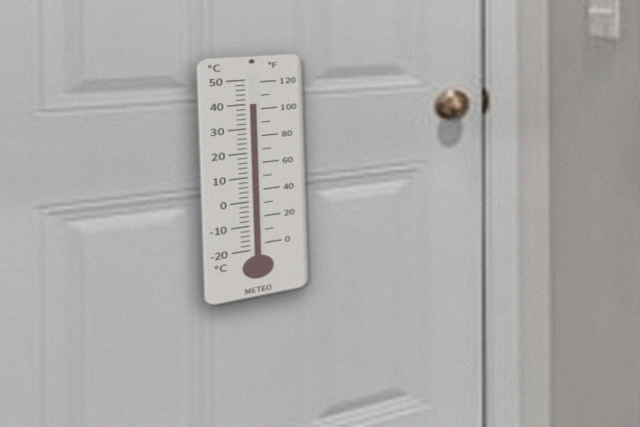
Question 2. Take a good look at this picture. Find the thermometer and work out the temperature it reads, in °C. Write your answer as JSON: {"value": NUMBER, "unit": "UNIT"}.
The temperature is {"value": 40, "unit": "°C"}
